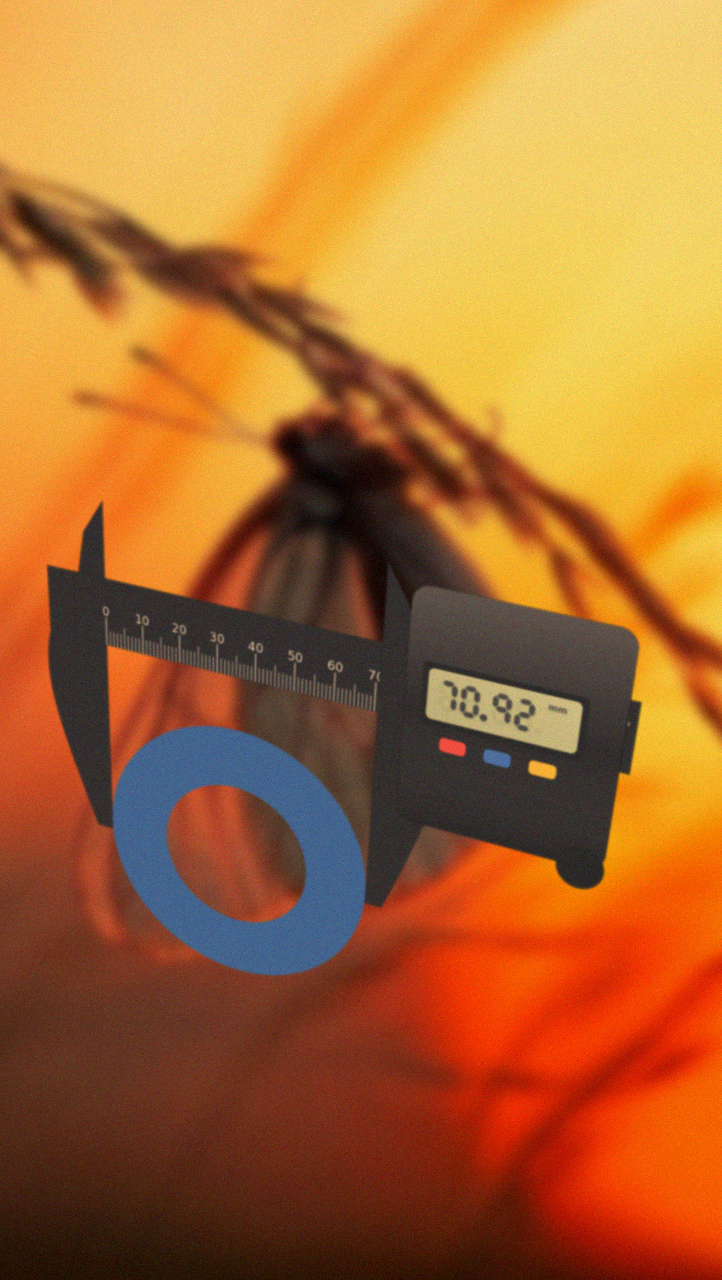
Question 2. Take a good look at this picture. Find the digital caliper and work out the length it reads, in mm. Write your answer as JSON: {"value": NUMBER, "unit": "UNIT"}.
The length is {"value": 70.92, "unit": "mm"}
